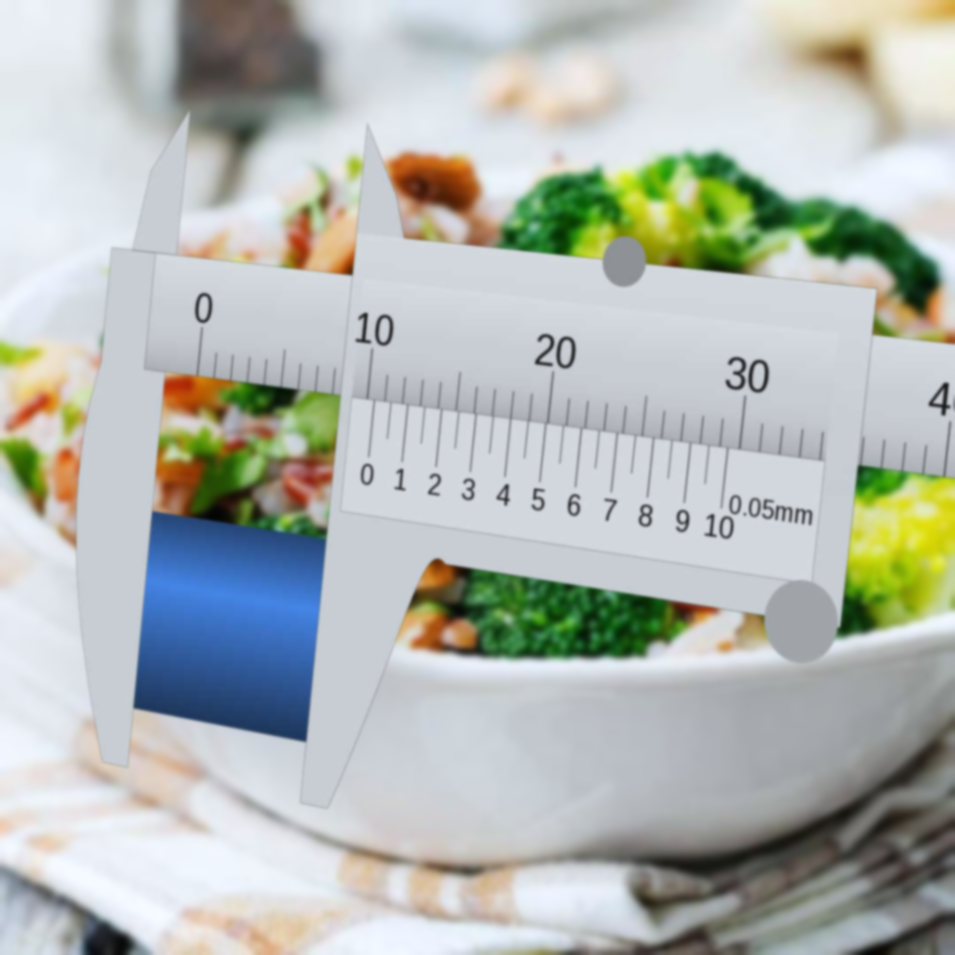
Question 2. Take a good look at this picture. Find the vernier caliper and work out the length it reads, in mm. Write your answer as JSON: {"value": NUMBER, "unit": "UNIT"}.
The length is {"value": 10.4, "unit": "mm"}
